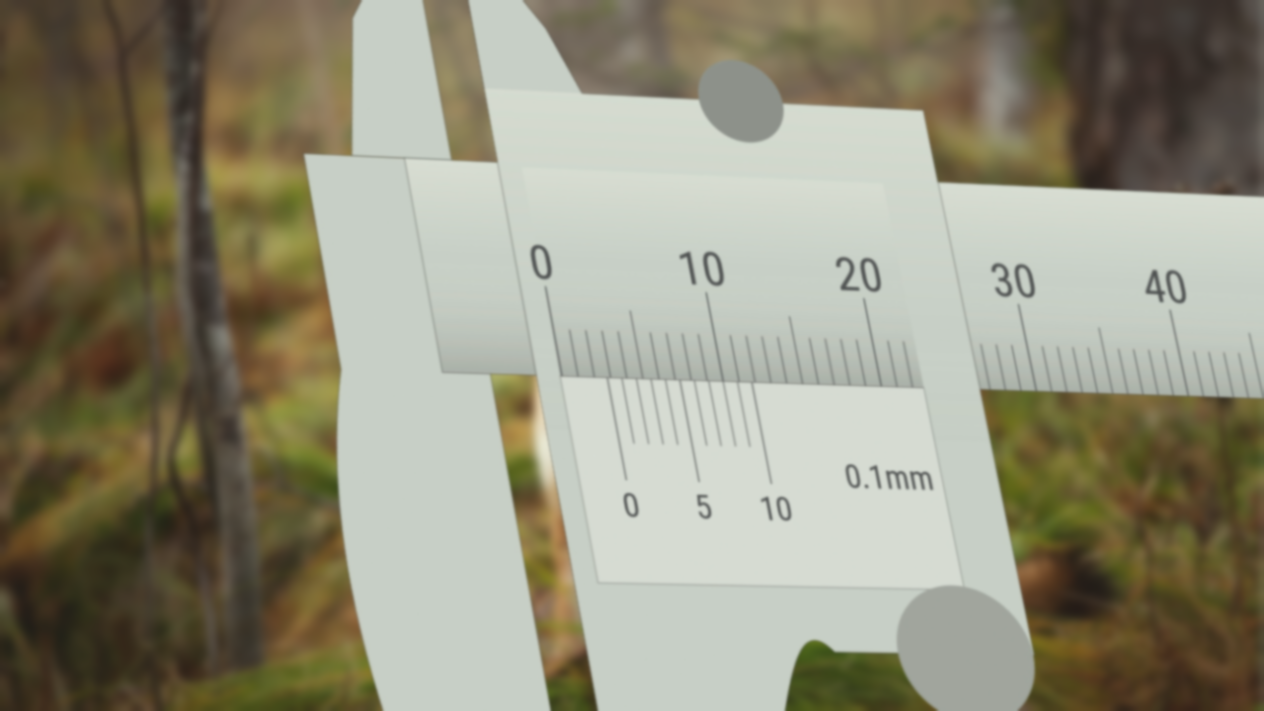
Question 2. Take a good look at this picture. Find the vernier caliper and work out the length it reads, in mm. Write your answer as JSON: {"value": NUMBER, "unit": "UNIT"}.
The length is {"value": 2.8, "unit": "mm"}
